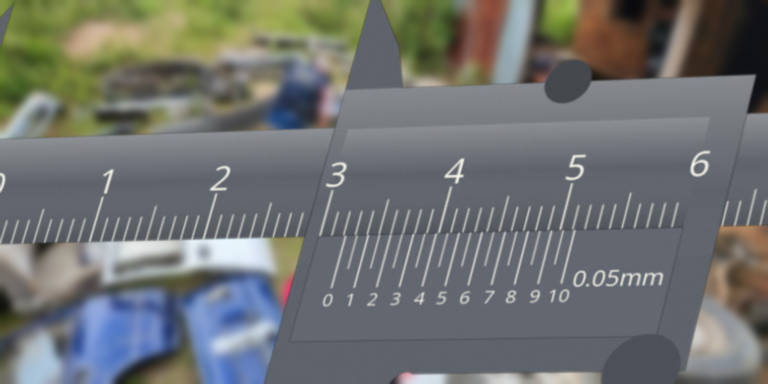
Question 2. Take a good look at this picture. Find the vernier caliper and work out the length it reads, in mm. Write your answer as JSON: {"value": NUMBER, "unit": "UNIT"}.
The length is {"value": 32.2, "unit": "mm"}
